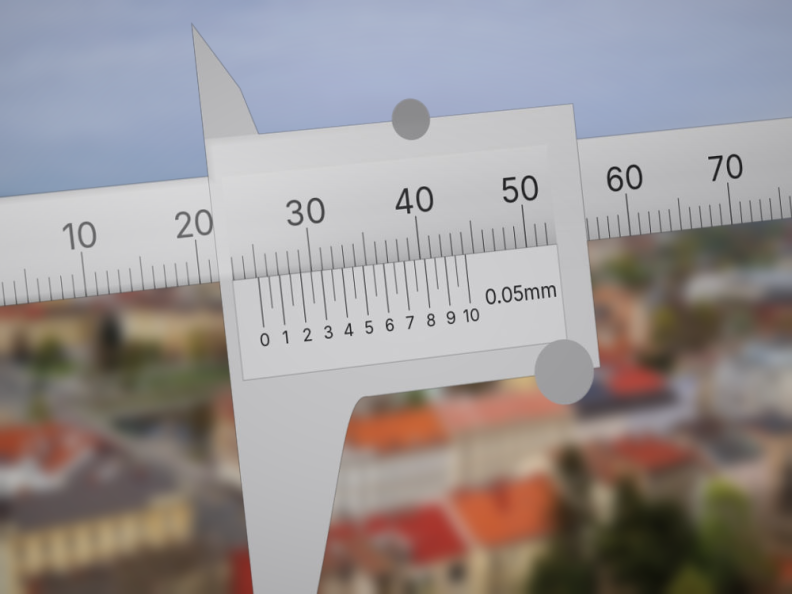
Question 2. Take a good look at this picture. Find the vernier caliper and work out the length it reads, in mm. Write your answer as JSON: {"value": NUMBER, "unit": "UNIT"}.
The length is {"value": 25.2, "unit": "mm"}
